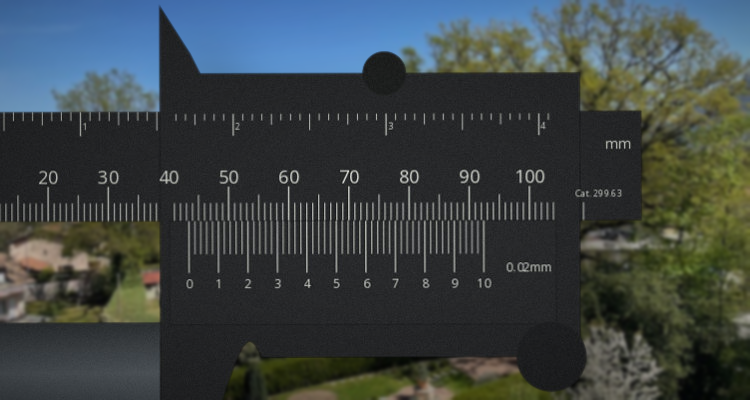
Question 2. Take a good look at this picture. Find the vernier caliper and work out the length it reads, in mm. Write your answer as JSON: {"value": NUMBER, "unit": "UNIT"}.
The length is {"value": 43.4, "unit": "mm"}
